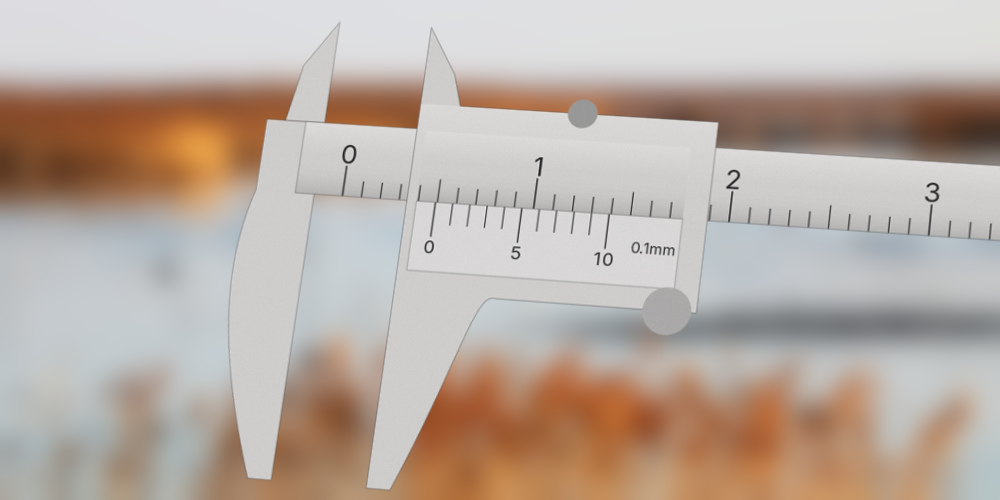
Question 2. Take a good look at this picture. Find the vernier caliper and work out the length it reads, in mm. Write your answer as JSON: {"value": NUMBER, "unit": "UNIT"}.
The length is {"value": 4.9, "unit": "mm"}
